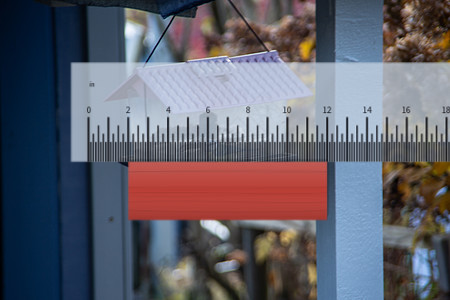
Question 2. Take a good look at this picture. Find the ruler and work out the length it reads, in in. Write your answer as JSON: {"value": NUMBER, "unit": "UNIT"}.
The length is {"value": 10, "unit": "in"}
